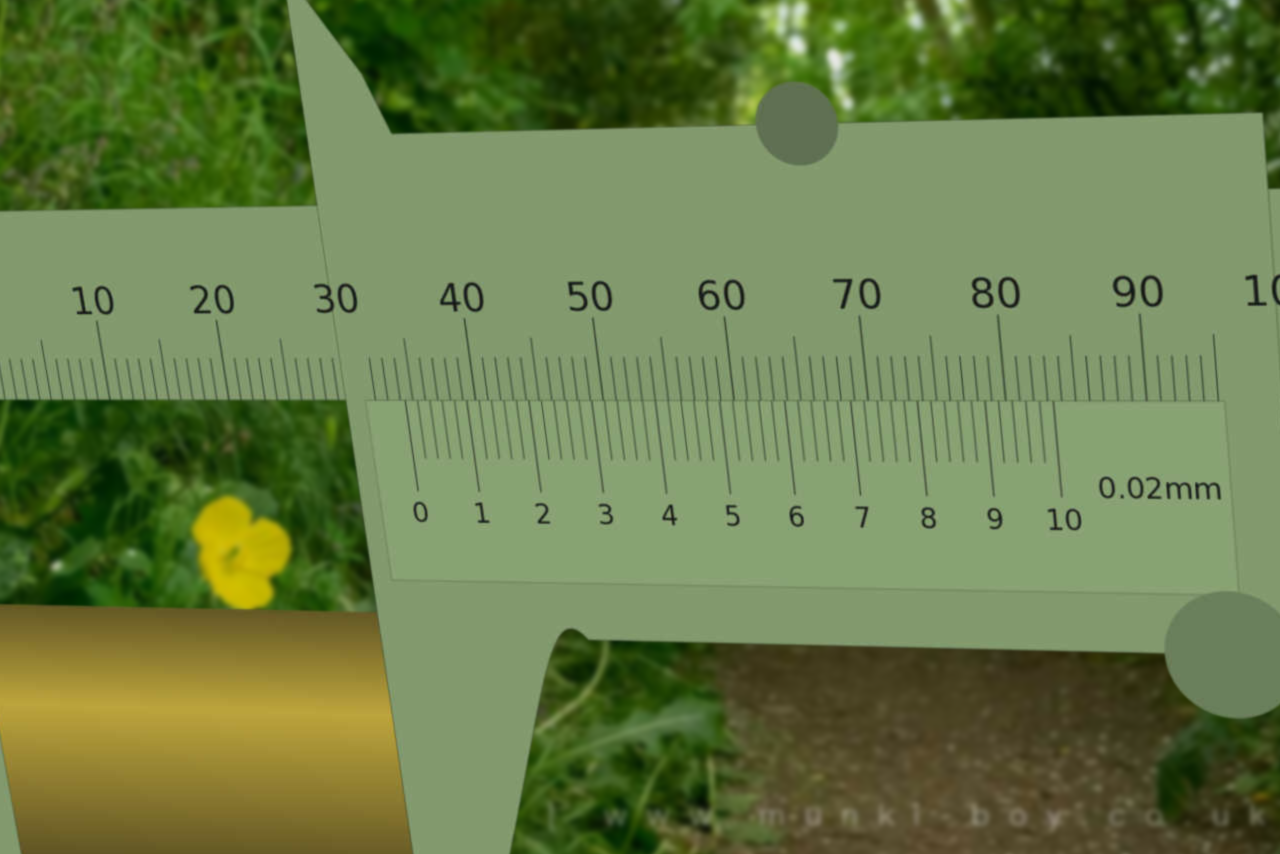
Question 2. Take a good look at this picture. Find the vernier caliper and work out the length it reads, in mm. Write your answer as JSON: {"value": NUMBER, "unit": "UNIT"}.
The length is {"value": 34.4, "unit": "mm"}
